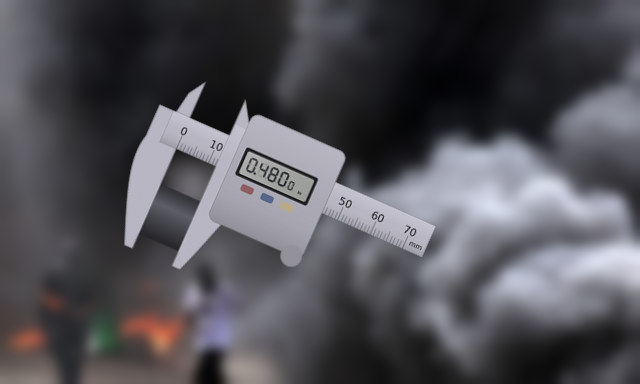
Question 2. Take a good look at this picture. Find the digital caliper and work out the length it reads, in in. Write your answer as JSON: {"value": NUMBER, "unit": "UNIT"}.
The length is {"value": 0.4800, "unit": "in"}
